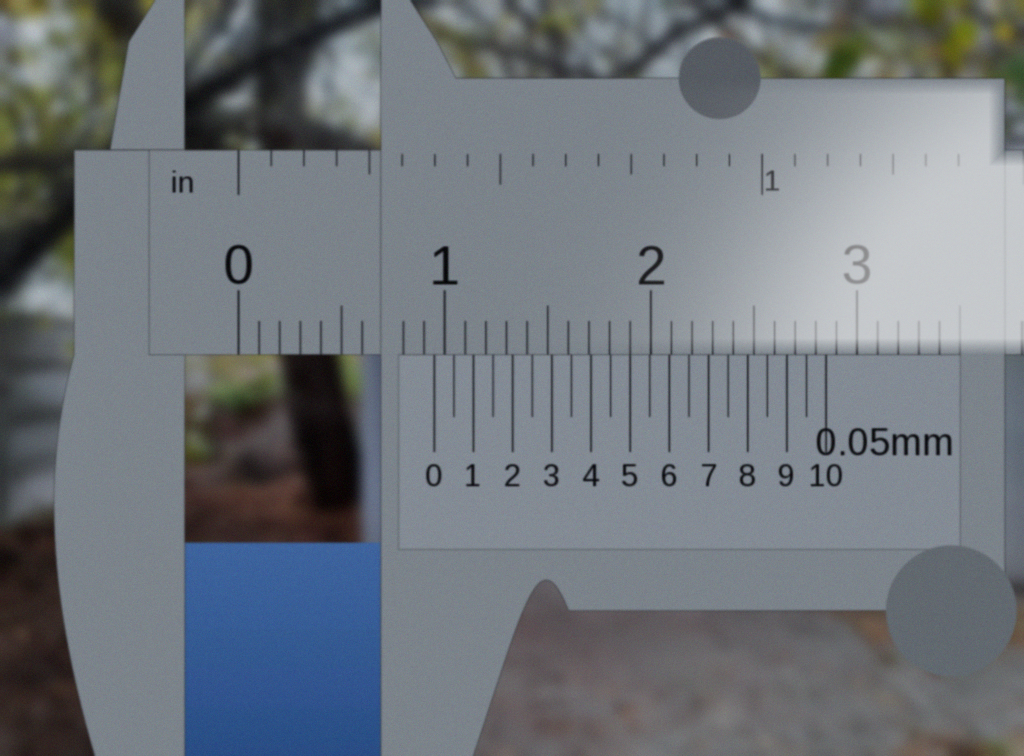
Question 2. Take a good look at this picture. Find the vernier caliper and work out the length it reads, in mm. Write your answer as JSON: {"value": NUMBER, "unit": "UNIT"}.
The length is {"value": 9.5, "unit": "mm"}
